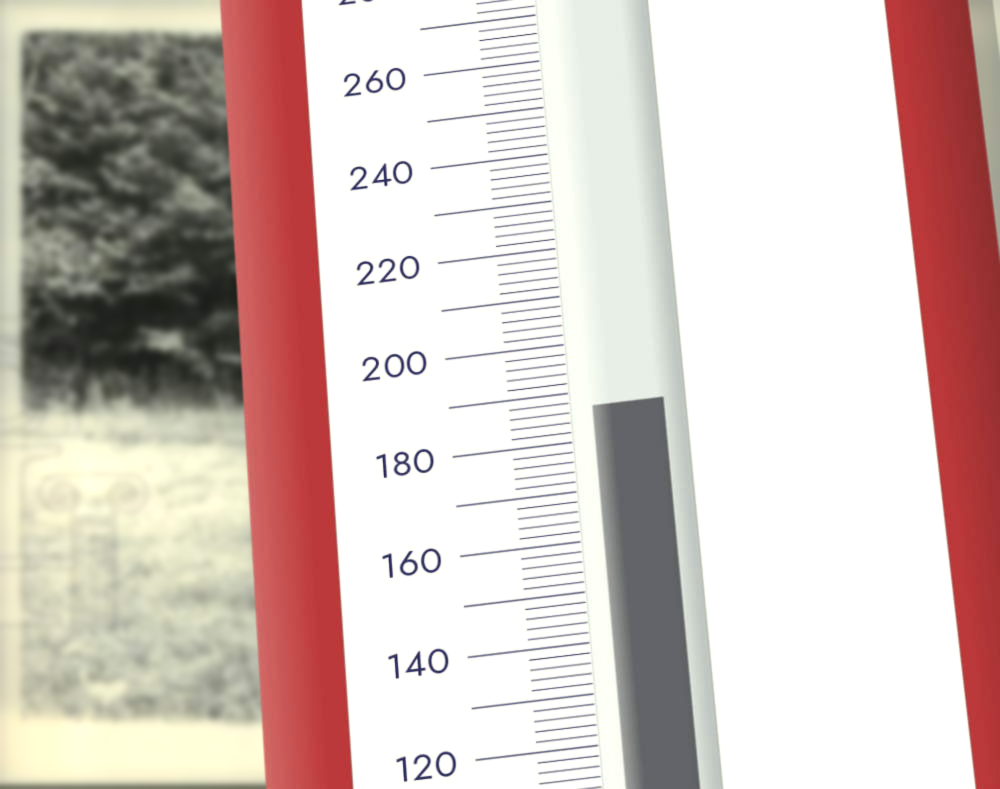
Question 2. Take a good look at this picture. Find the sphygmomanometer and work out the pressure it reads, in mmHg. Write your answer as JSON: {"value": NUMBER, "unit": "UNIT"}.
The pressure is {"value": 187, "unit": "mmHg"}
